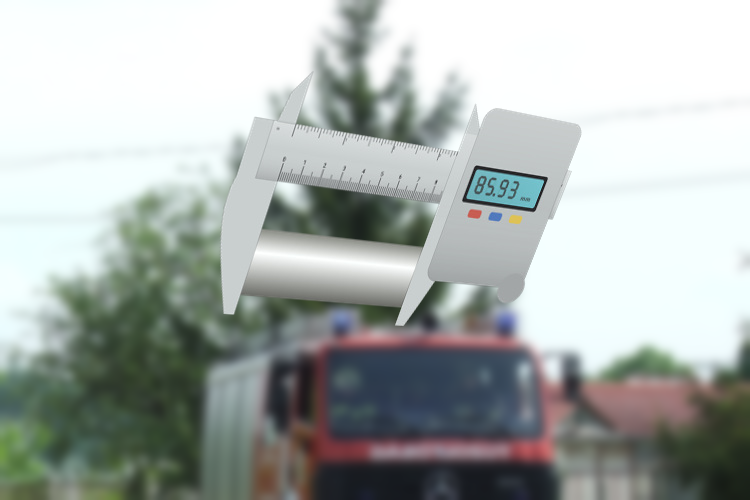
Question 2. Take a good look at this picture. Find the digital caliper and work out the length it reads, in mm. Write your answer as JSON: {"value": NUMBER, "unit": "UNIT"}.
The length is {"value": 85.93, "unit": "mm"}
